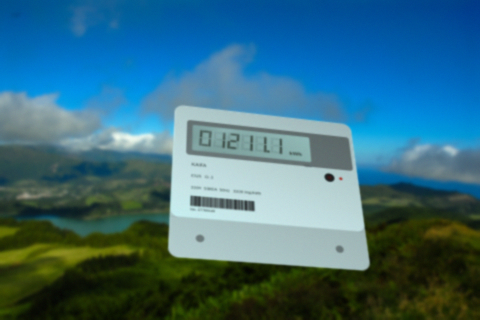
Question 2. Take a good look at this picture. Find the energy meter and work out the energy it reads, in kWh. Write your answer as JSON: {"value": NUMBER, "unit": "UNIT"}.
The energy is {"value": 1211.1, "unit": "kWh"}
